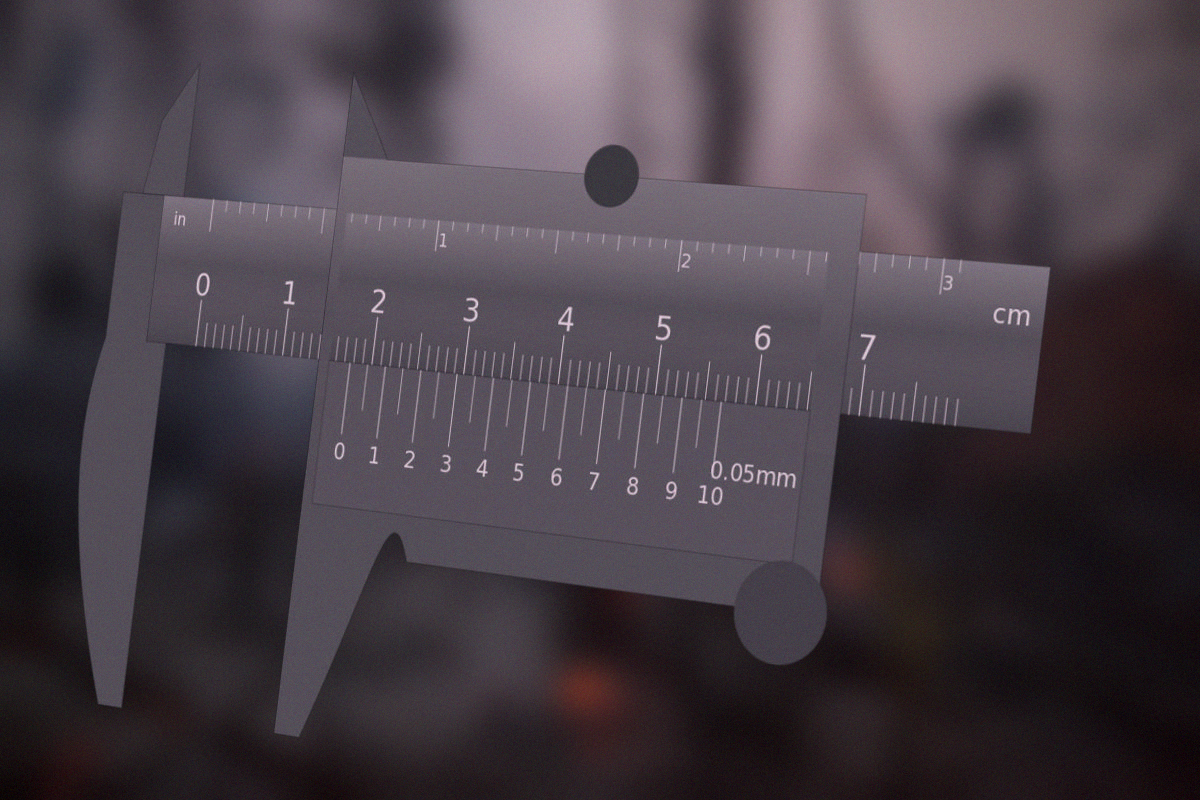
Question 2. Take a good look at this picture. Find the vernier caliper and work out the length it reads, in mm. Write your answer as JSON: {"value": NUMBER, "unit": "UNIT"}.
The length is {"value": 17.6, "unit": "mm"}
